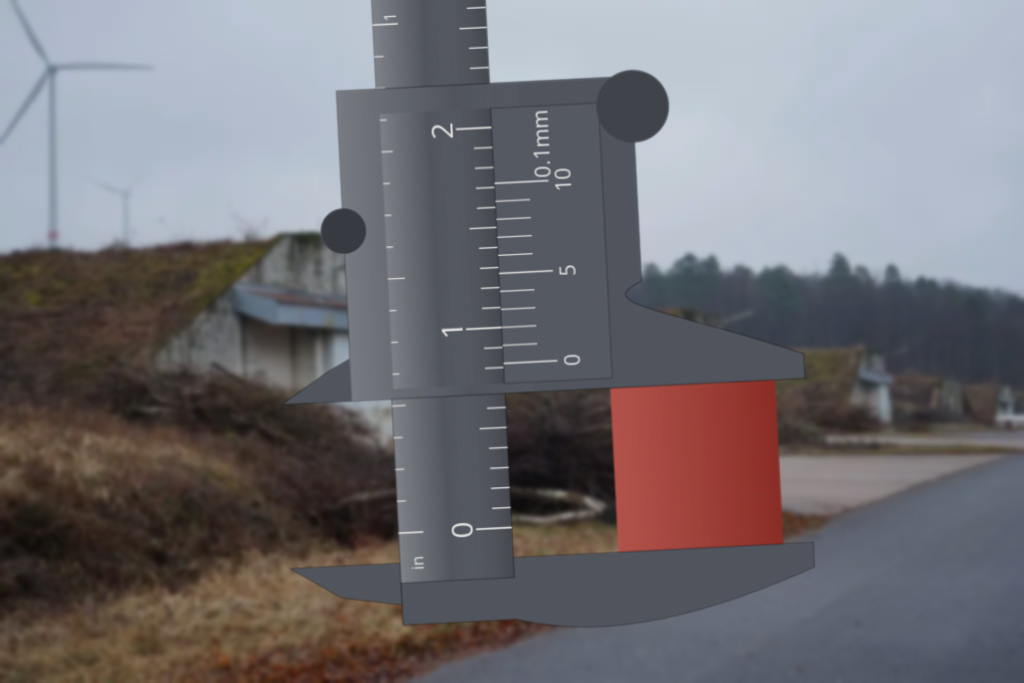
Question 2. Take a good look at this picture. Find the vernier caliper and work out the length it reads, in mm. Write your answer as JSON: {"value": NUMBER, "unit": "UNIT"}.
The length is {"value": 8.2, "unit": "mm"}
